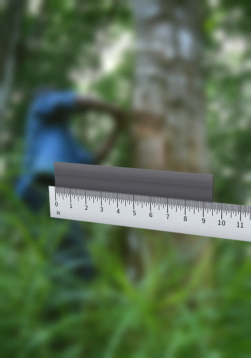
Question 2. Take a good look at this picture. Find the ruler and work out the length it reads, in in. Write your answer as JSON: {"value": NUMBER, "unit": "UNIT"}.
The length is {"value": 9.5, "unit": "in"}
